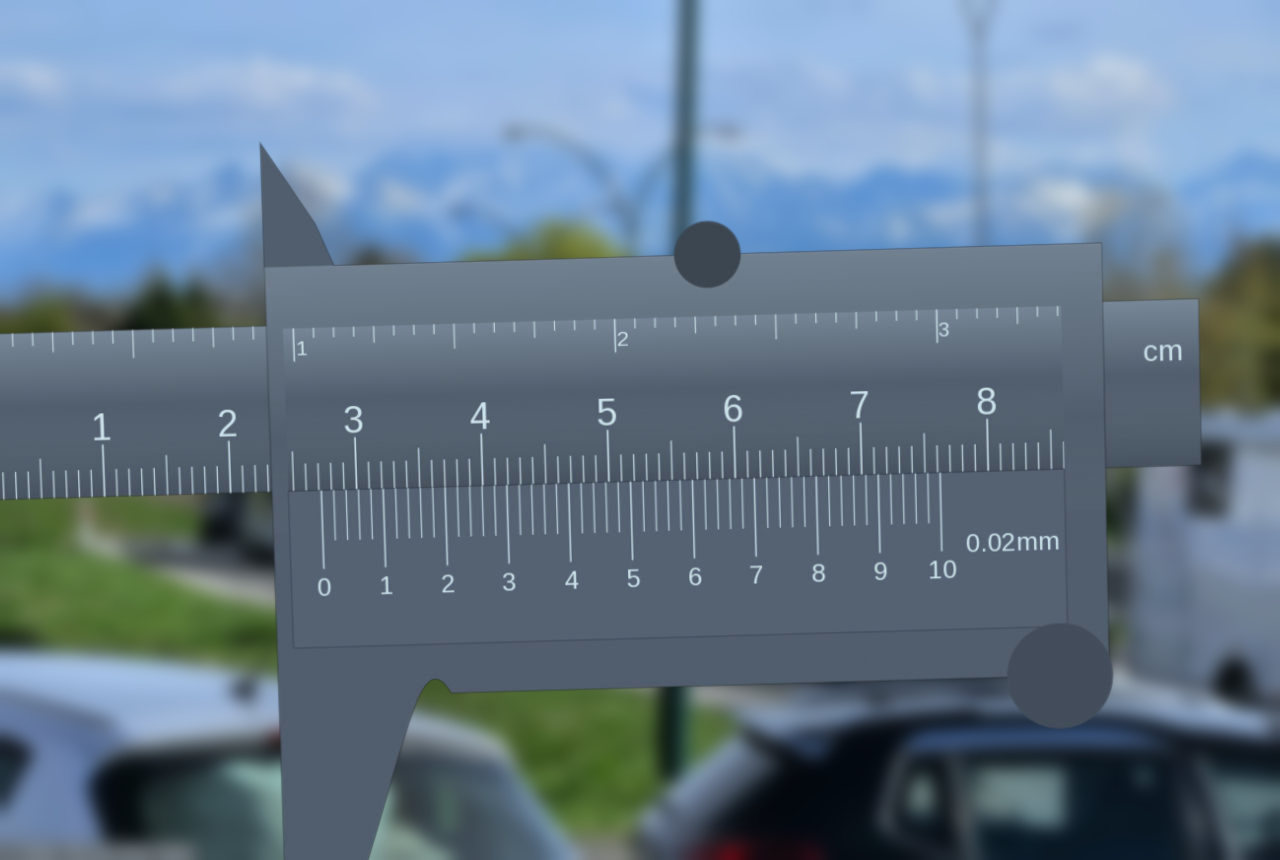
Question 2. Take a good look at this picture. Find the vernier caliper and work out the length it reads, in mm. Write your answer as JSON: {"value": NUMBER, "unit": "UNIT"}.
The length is {"value": 27.2, "unit": "mm"}
